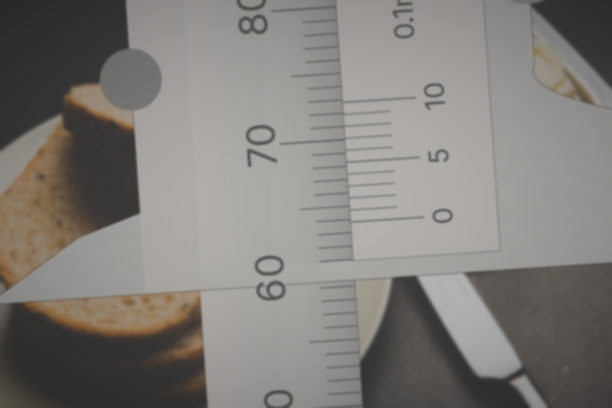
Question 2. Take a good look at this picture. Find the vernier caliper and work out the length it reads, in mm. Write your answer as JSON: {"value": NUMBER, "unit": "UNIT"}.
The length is {"value": 63.8, "unit": "mm"}
